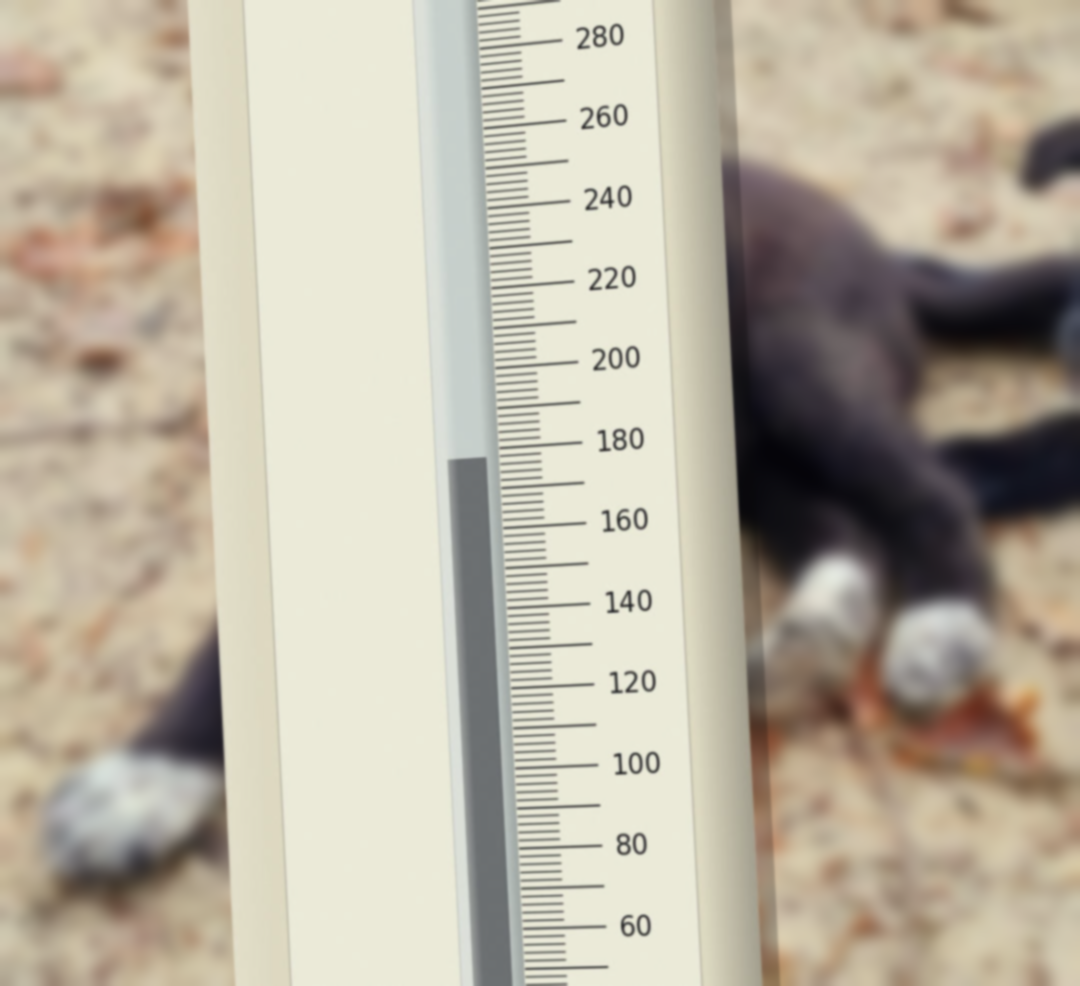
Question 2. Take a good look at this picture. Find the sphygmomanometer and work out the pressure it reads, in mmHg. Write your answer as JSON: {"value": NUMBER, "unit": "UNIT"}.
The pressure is {"value": 178, "unit": "mmHg"}
